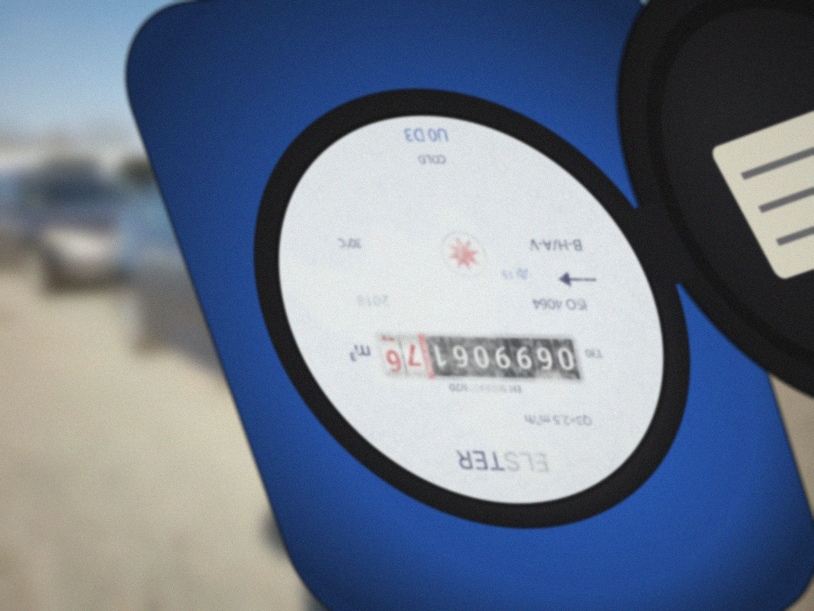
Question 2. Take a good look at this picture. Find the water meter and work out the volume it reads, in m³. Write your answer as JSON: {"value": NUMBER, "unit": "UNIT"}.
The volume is {"value": 699061.76, "unit": "m³"}
